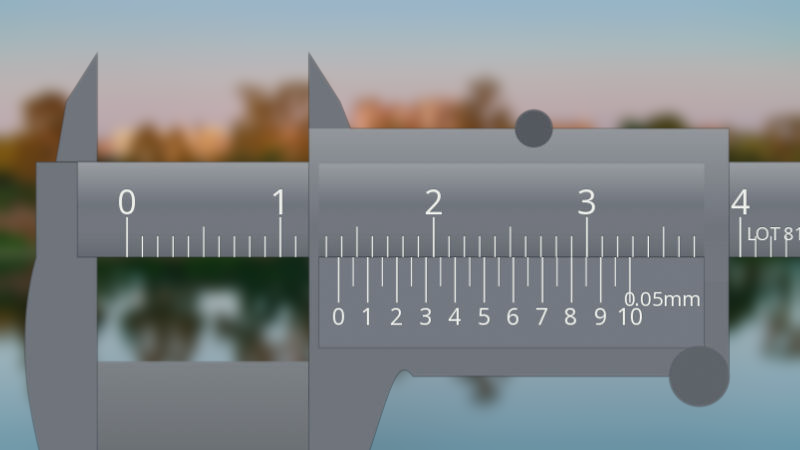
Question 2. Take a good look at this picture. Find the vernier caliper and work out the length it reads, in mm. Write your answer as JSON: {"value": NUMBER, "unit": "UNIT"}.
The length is {"value": 13.8, "unit": "mm"}
